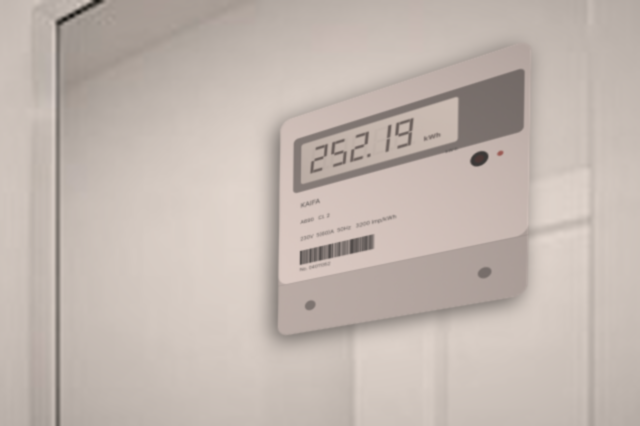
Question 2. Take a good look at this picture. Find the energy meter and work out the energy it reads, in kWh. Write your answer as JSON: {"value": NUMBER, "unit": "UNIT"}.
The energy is {"value": 252.19, "unit": "kWh"}
